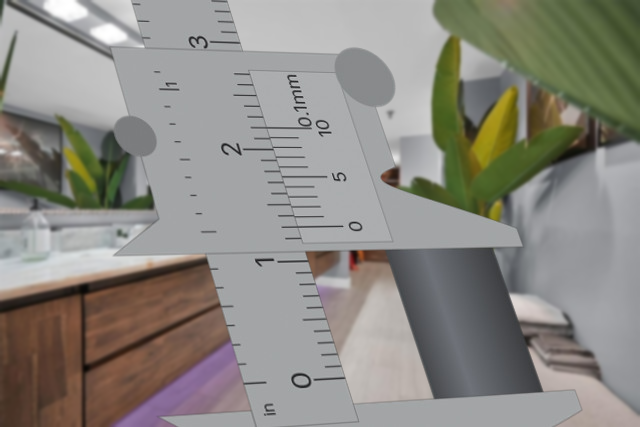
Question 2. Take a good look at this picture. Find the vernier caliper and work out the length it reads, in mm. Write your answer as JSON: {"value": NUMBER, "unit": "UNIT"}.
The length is {"value": 13.0, "unit": "mm"}
